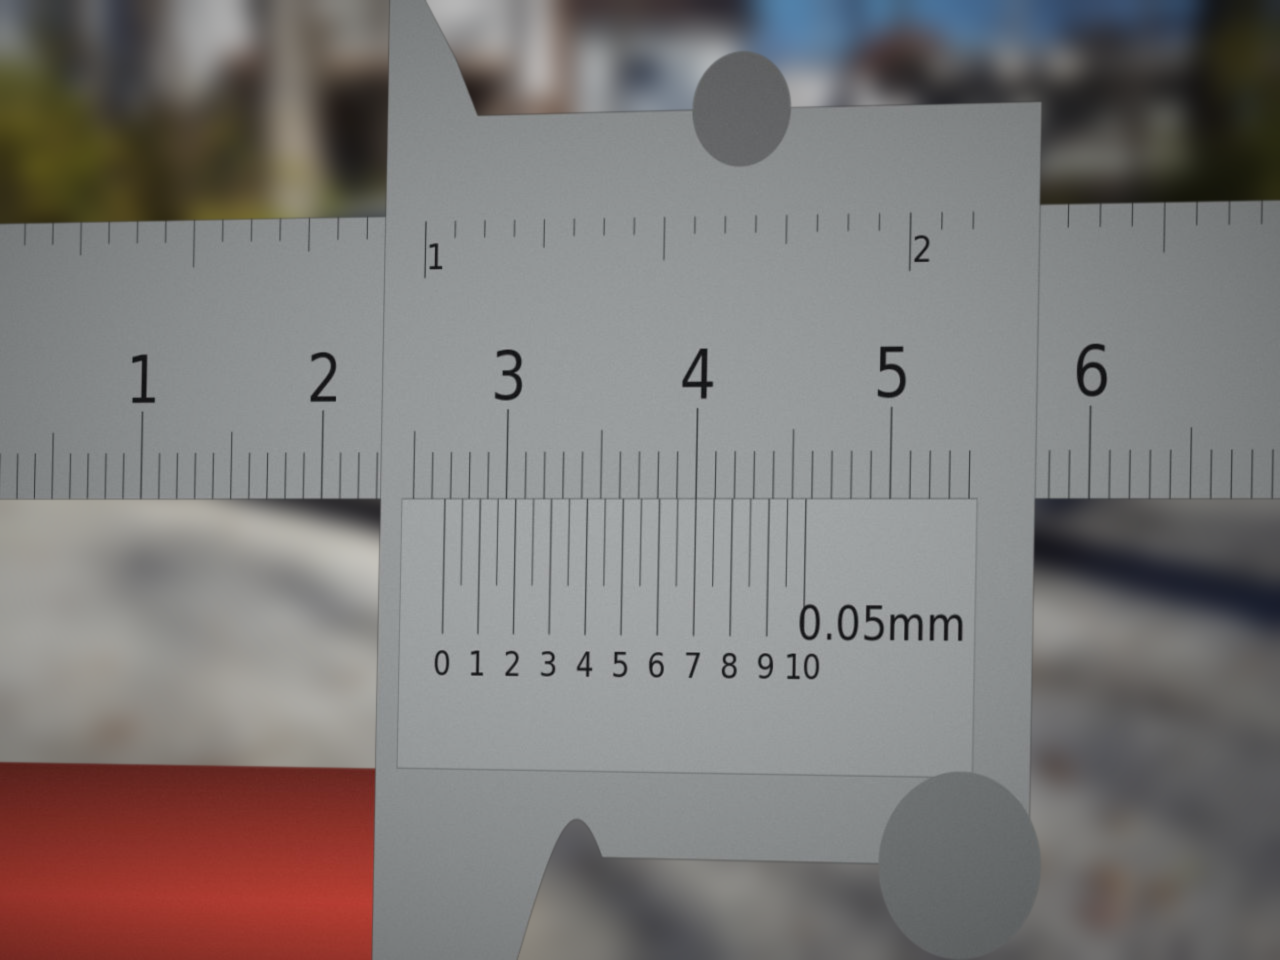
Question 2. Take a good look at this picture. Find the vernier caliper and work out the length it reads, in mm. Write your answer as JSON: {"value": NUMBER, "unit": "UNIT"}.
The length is {"value": 26.7, "unit": "mm"}
